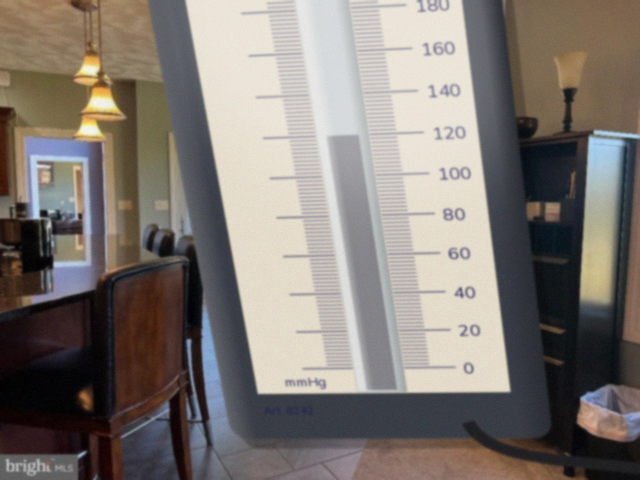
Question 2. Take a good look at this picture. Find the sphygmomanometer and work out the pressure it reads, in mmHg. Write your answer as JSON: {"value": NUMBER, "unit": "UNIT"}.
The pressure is {"value": 120, "unit": "mmHg"}
